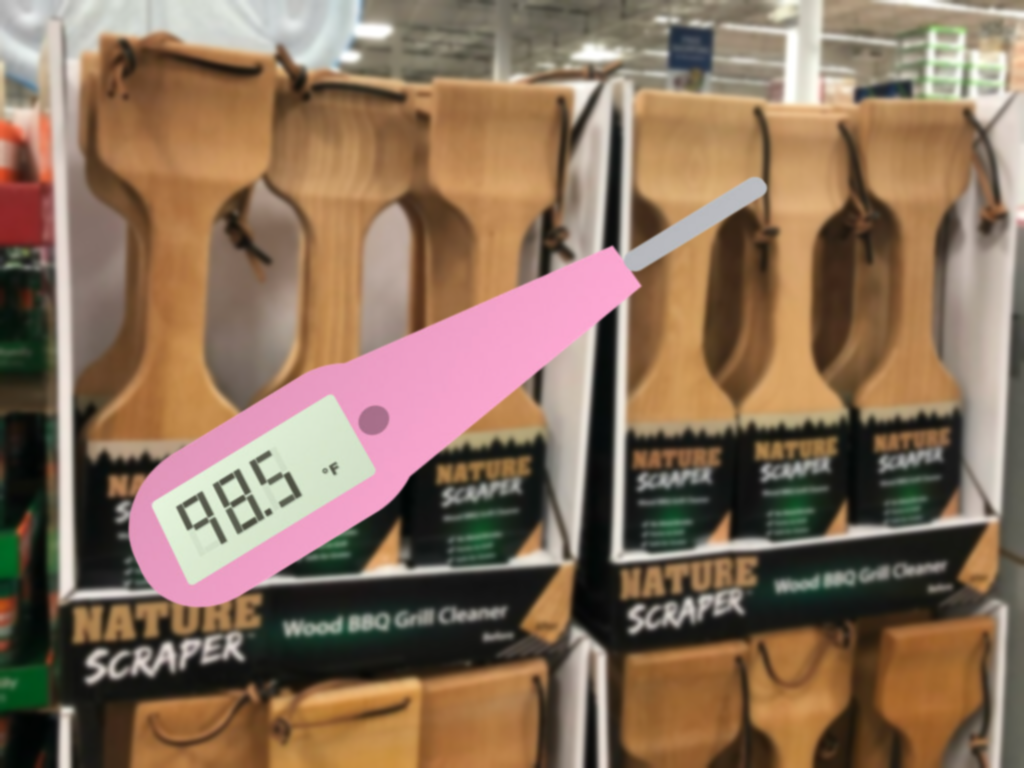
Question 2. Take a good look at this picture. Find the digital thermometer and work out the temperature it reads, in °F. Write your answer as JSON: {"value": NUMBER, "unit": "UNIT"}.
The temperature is {"value": 98.5, "unit": "°F"}
